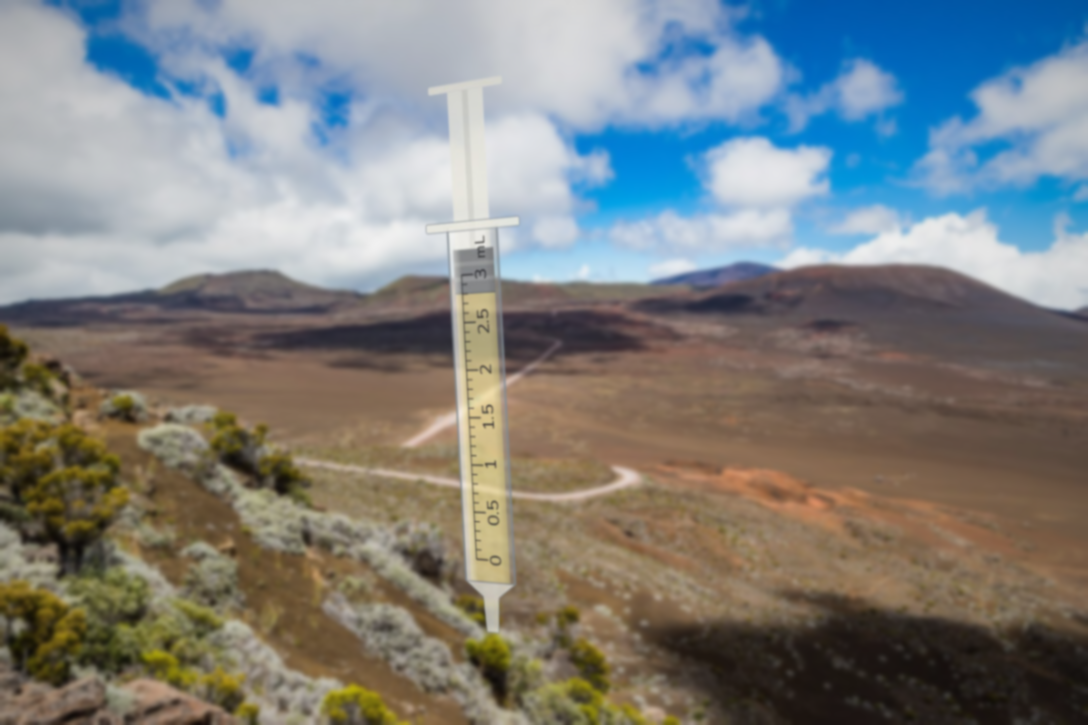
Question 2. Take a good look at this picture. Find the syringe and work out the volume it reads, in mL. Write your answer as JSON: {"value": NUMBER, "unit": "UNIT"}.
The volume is {"value": 2.8, "unit": "mL"}
